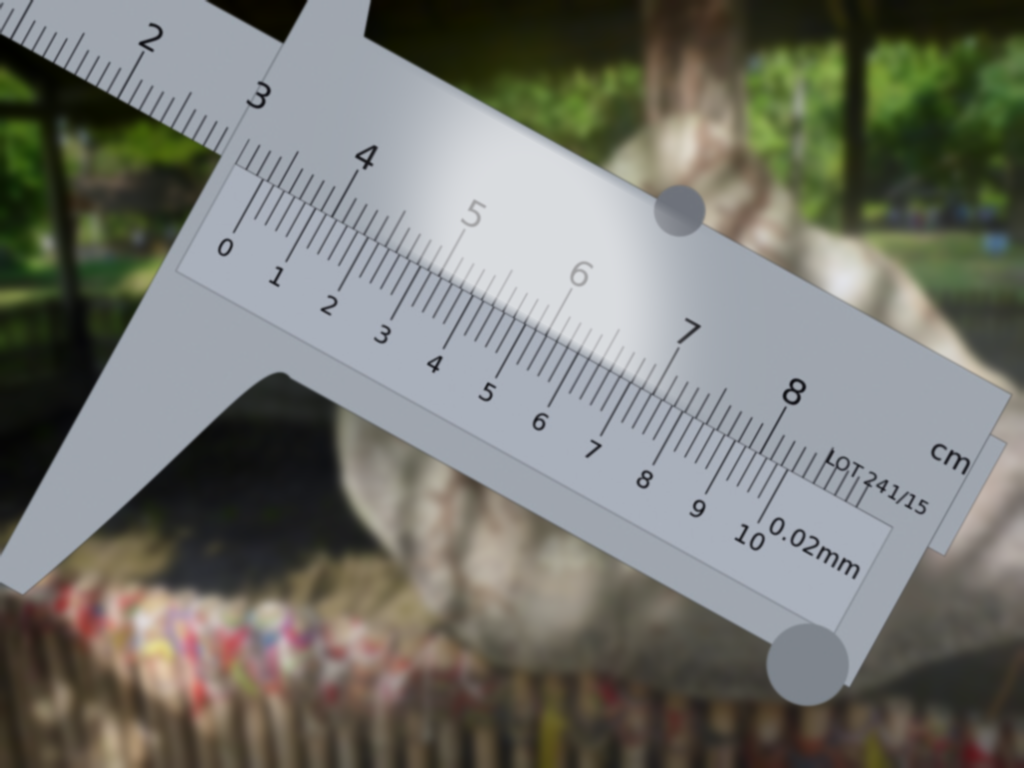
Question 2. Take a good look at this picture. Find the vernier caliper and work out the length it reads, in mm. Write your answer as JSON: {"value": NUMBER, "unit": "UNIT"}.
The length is {"value": 33.6, "unit": "mm"}
